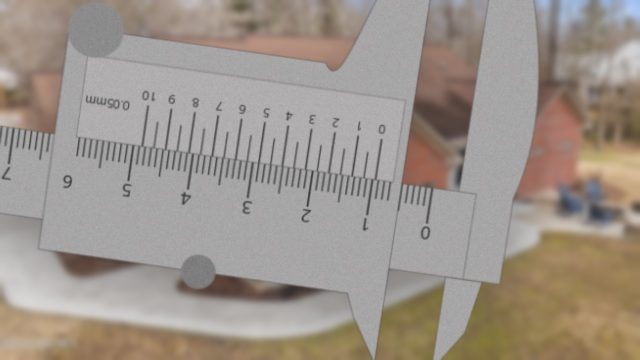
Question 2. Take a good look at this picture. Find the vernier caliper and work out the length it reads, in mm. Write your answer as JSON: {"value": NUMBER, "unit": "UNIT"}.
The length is {"value": 9.5, "unit": "mm"}
